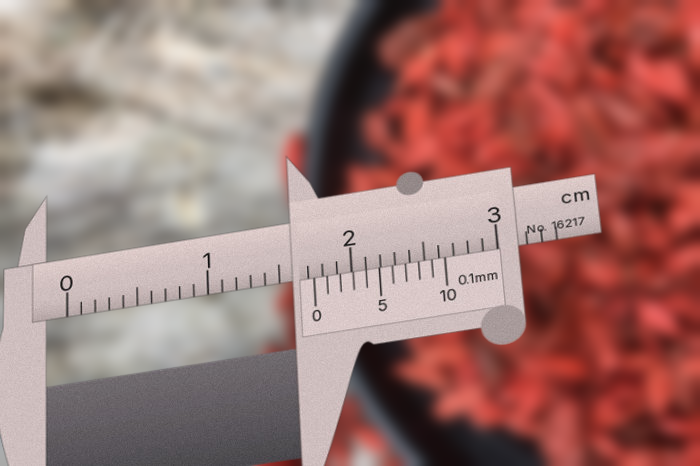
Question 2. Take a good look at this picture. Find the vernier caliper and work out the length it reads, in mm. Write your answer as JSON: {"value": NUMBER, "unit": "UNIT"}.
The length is {"value": 17.4, "unit": "mm"}
